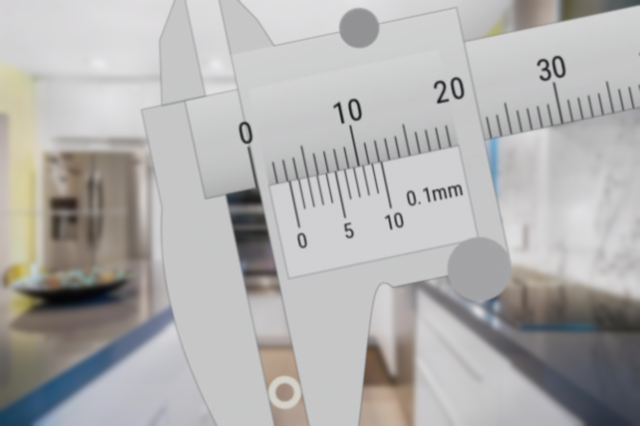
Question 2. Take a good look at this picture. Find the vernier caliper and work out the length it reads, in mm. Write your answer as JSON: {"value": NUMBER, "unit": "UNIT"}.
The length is {"value": 3.2, "unit": "mm"}
